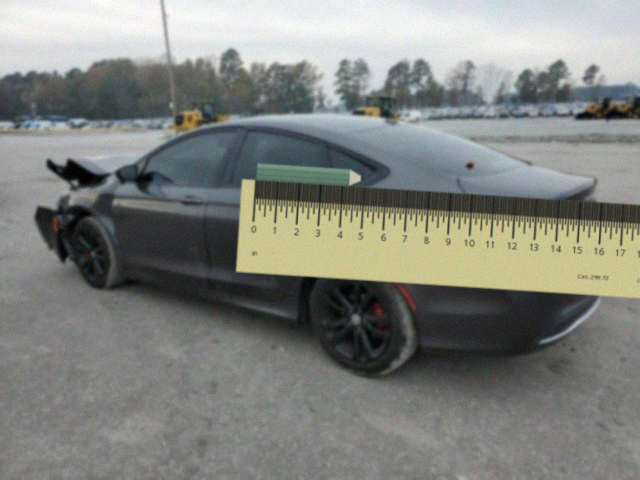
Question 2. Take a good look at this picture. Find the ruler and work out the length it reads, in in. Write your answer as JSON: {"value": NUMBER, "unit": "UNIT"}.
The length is {"value": 5, "unit": "in"}
